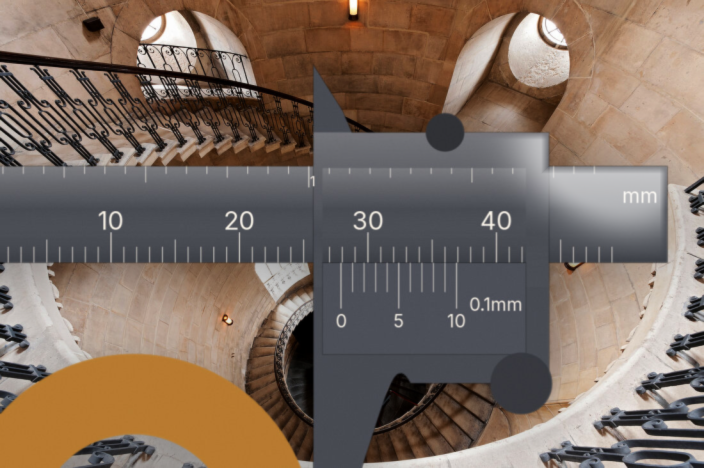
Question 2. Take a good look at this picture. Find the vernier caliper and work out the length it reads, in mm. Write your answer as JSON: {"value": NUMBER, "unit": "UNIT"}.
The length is {"value": 27.9, "unit": "mm"}
